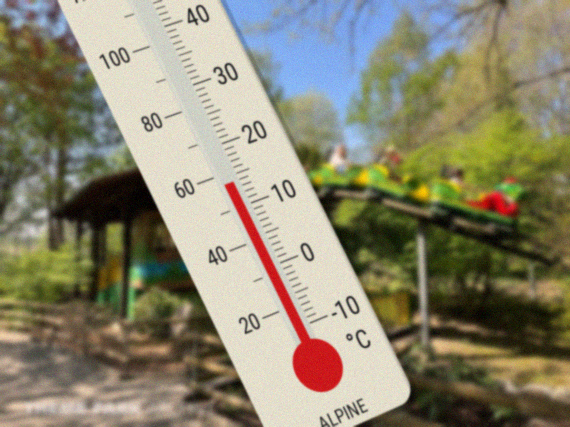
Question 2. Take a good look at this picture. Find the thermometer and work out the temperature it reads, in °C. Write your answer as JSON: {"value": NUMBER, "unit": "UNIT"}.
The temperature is {"value": 14, "unit": "°C"}
